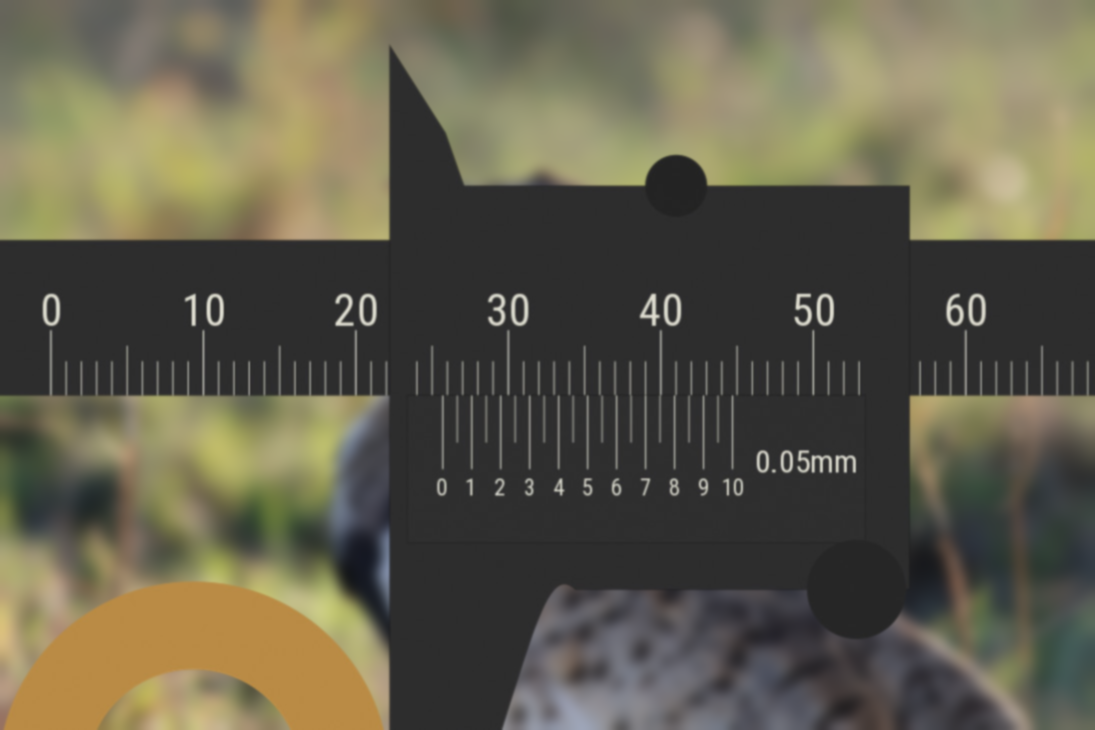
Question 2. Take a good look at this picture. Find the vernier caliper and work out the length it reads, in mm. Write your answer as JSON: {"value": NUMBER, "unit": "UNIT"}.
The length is {"value": 25.7, "unit": "mm"}
